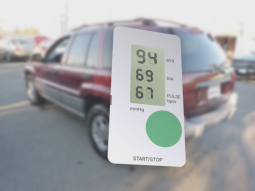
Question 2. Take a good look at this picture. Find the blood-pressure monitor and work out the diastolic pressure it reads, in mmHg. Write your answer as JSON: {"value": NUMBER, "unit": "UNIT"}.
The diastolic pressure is {"value": 69, "unit": "mmHg"}
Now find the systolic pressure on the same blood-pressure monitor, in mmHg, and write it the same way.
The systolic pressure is {"value": 94, "unit": "mmHg"}
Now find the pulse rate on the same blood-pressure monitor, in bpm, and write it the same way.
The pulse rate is {"value": 67, "unit": "bpm"}
